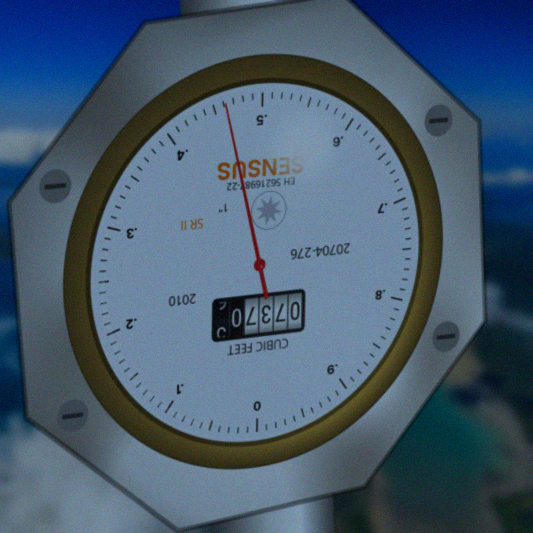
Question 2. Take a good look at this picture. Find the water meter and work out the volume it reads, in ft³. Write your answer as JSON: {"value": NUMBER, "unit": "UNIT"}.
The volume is {"value": 73705.46, "unit": "ft³"}
